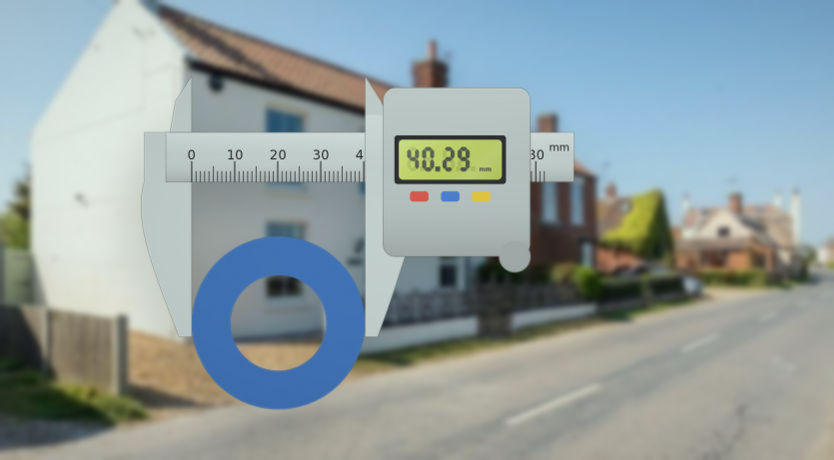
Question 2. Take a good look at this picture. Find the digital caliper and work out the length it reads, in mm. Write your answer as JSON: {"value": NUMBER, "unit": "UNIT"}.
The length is {"value": 40.29, "unit": "mm"}
